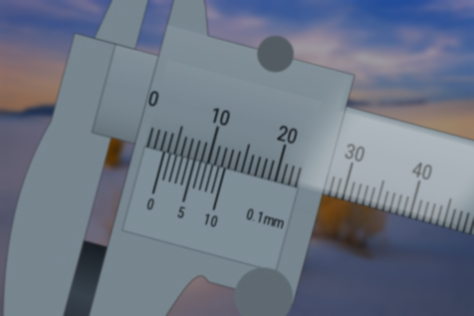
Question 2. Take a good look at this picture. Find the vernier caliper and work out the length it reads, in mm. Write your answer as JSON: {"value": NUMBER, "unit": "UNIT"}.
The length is {"value": 3.5, "unit": "mm"}
